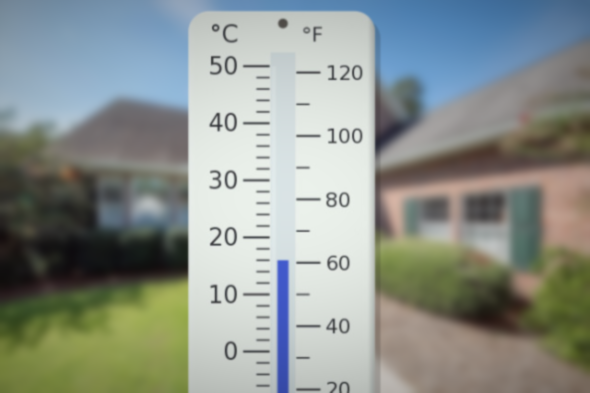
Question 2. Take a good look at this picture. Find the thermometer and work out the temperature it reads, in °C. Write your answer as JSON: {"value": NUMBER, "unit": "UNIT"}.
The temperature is {"value": 16, "unit": "°C"}
